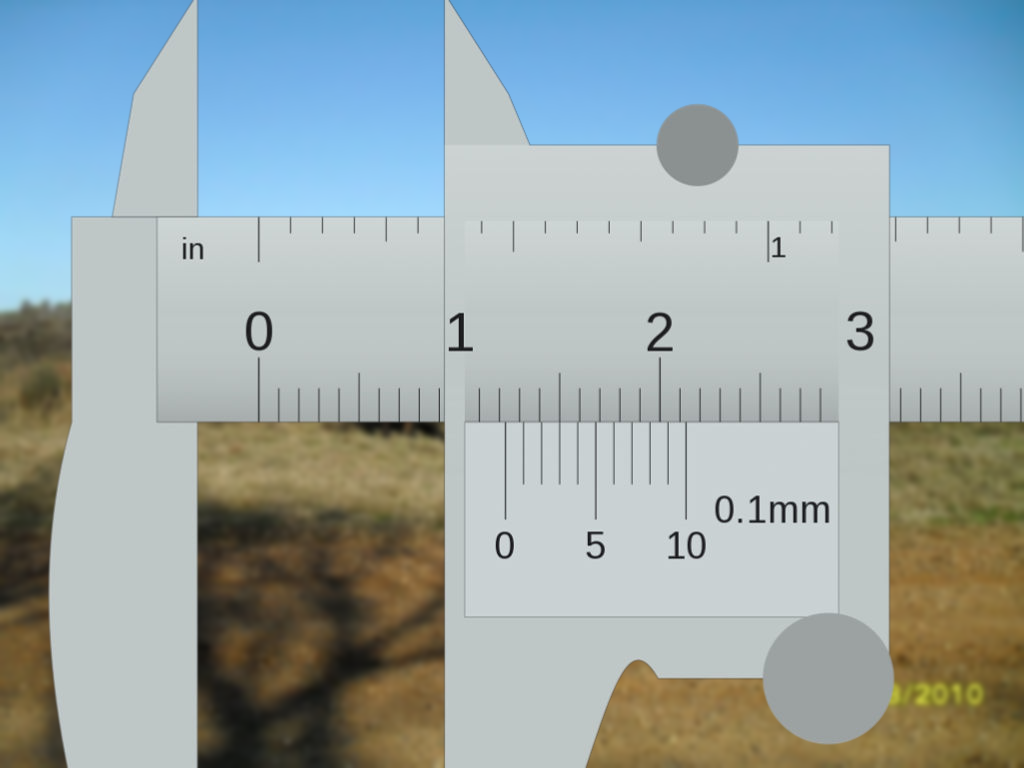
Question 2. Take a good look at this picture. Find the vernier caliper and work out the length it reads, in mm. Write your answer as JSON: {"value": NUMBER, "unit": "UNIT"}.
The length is {"value": 12.3, "unit": "mm"}
